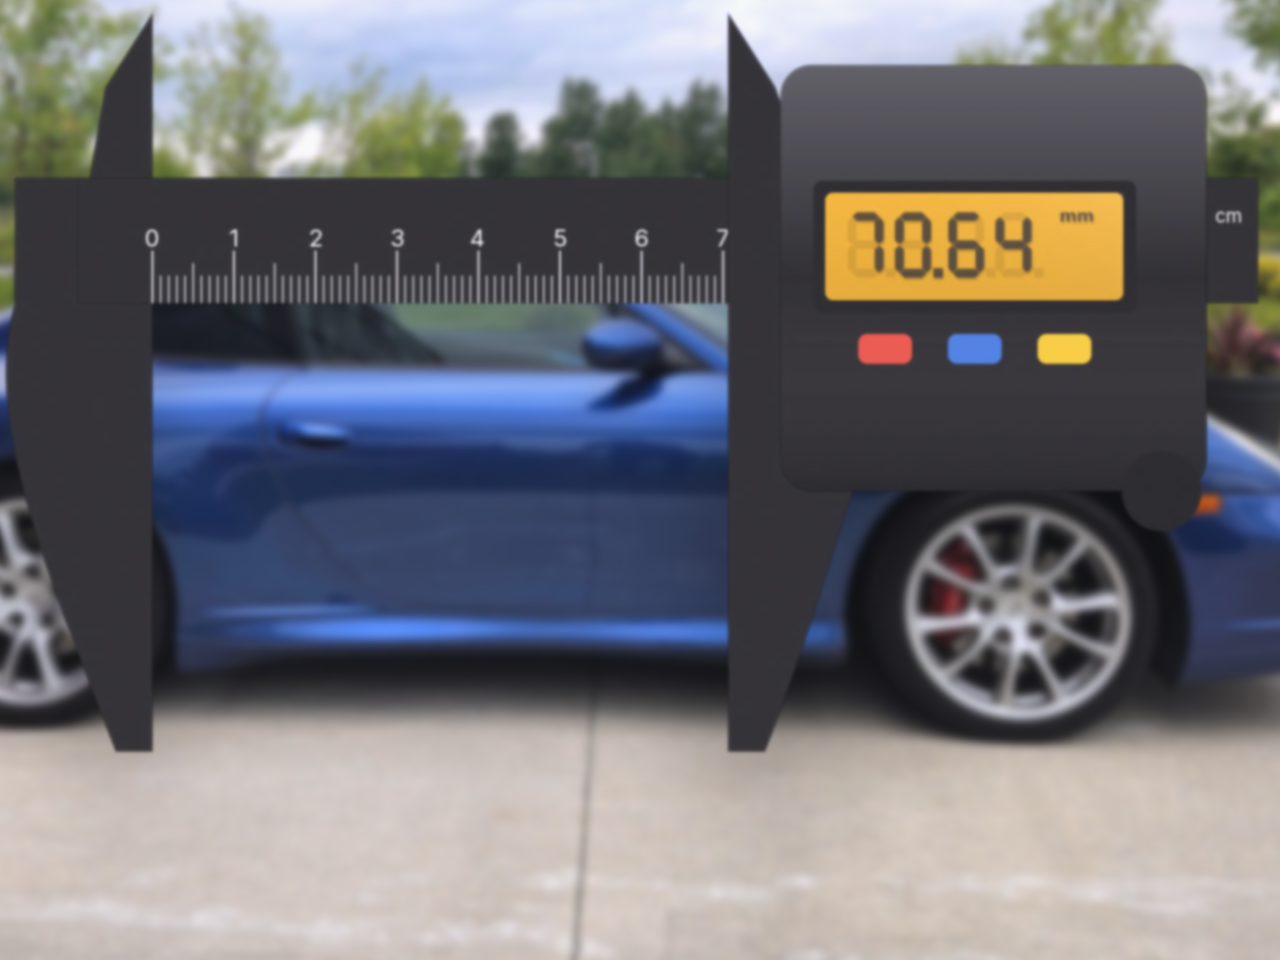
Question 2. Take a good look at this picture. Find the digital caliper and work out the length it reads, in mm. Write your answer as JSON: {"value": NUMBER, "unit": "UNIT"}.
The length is {"value": 70.64, "unit": "mm"}
